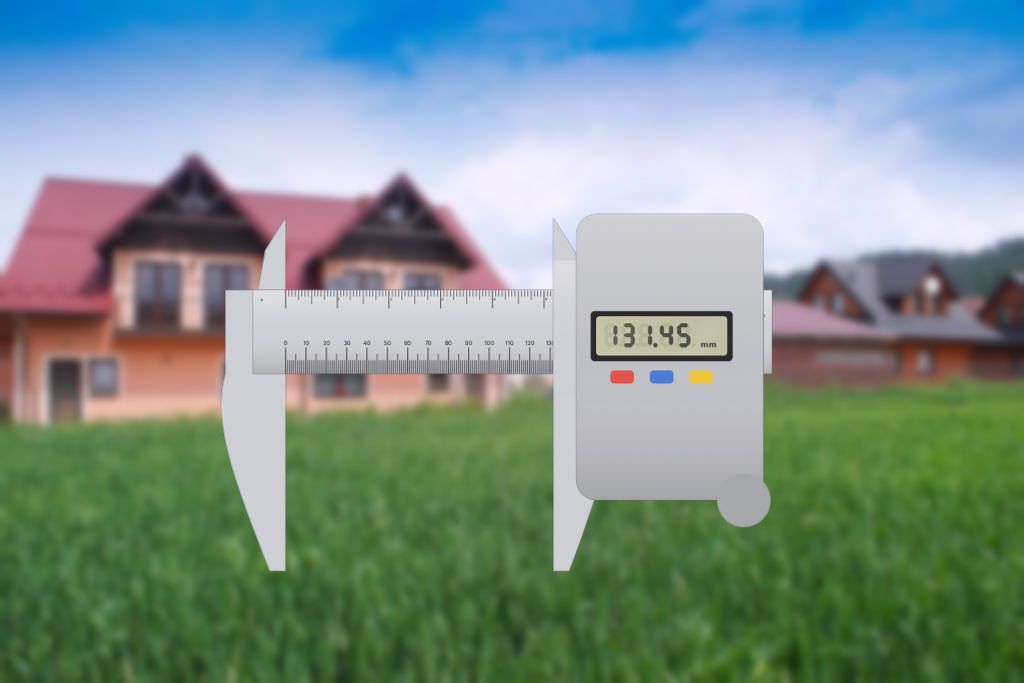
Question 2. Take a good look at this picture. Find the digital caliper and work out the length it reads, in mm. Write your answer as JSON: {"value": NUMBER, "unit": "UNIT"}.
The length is {"value": 131.45, "unit": "mm"}
